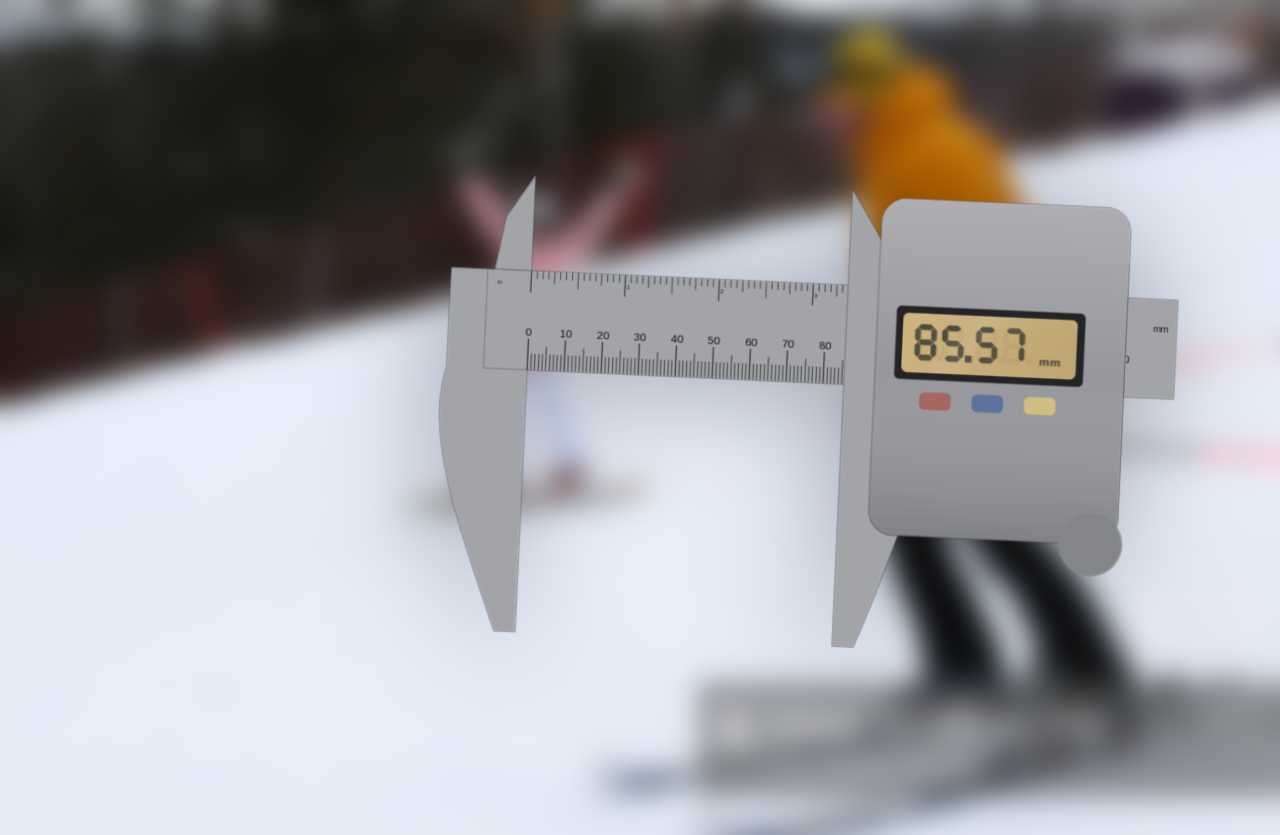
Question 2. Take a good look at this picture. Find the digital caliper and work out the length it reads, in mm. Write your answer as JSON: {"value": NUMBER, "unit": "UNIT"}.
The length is {"value": 85.57, "unit": "mm"}
